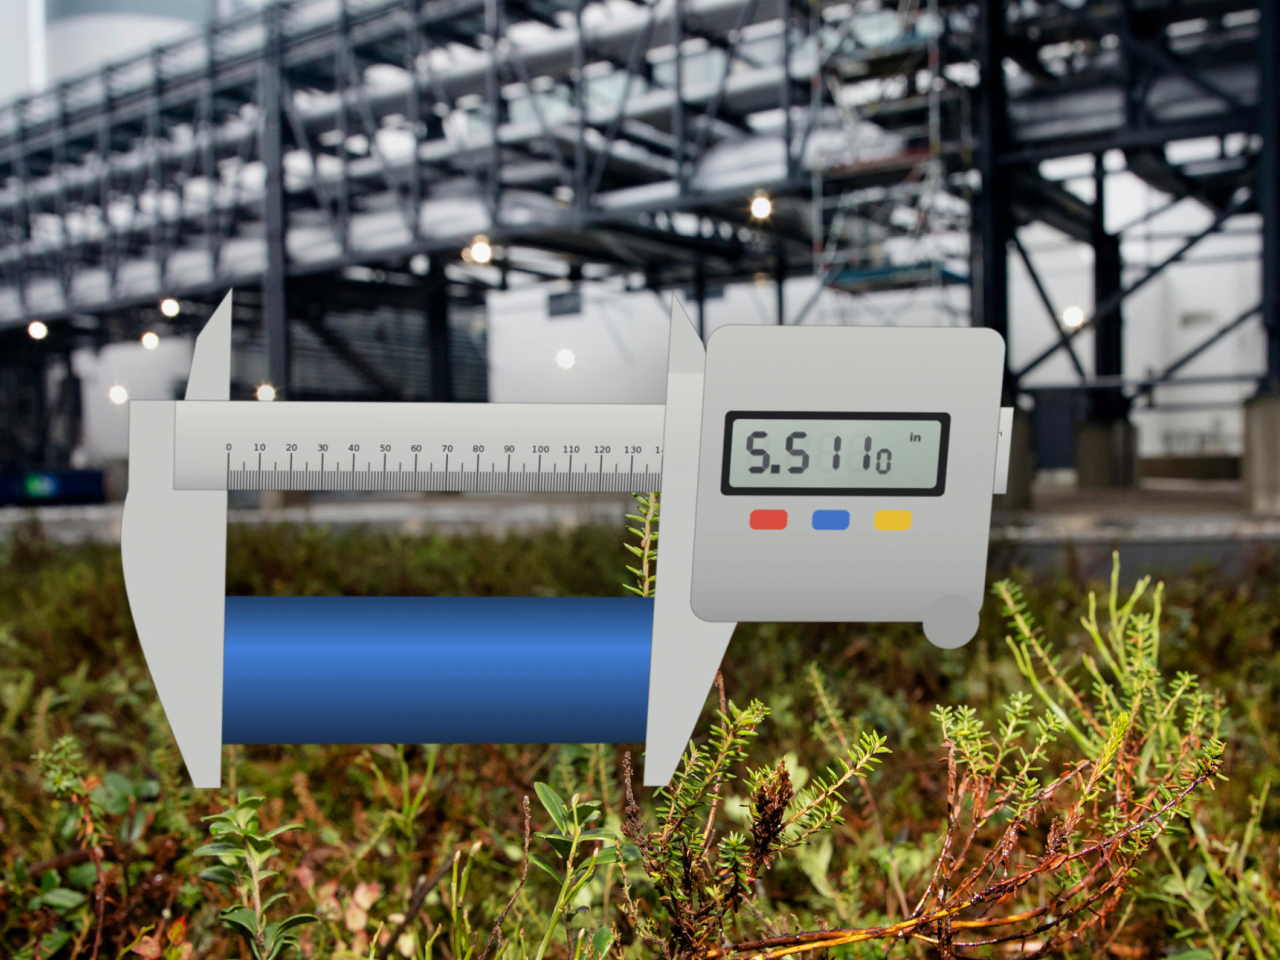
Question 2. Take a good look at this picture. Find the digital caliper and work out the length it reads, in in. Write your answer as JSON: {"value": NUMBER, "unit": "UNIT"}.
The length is {"value": 5.5110, "unit": "in"}
